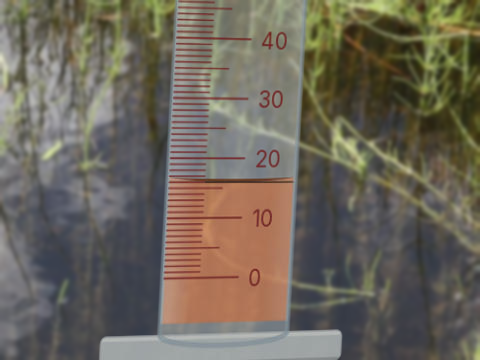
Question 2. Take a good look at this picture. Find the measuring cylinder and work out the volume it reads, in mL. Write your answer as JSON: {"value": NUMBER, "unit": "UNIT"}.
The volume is {"value": 16, "unit": "mL"}
